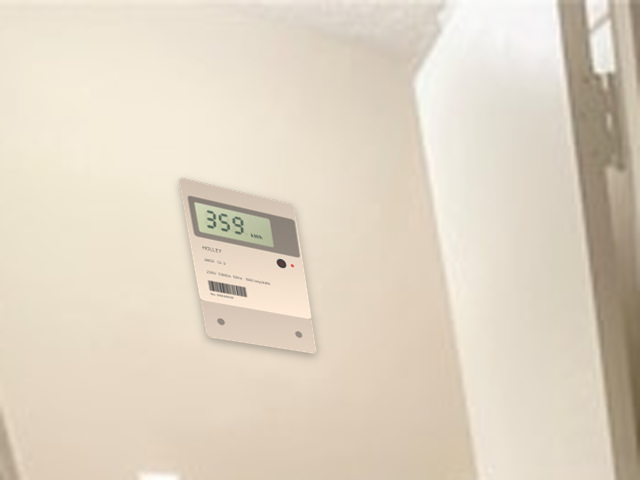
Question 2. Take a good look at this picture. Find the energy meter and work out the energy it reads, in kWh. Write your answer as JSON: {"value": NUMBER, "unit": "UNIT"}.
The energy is {"value": 359, "unit": "kWh"}
